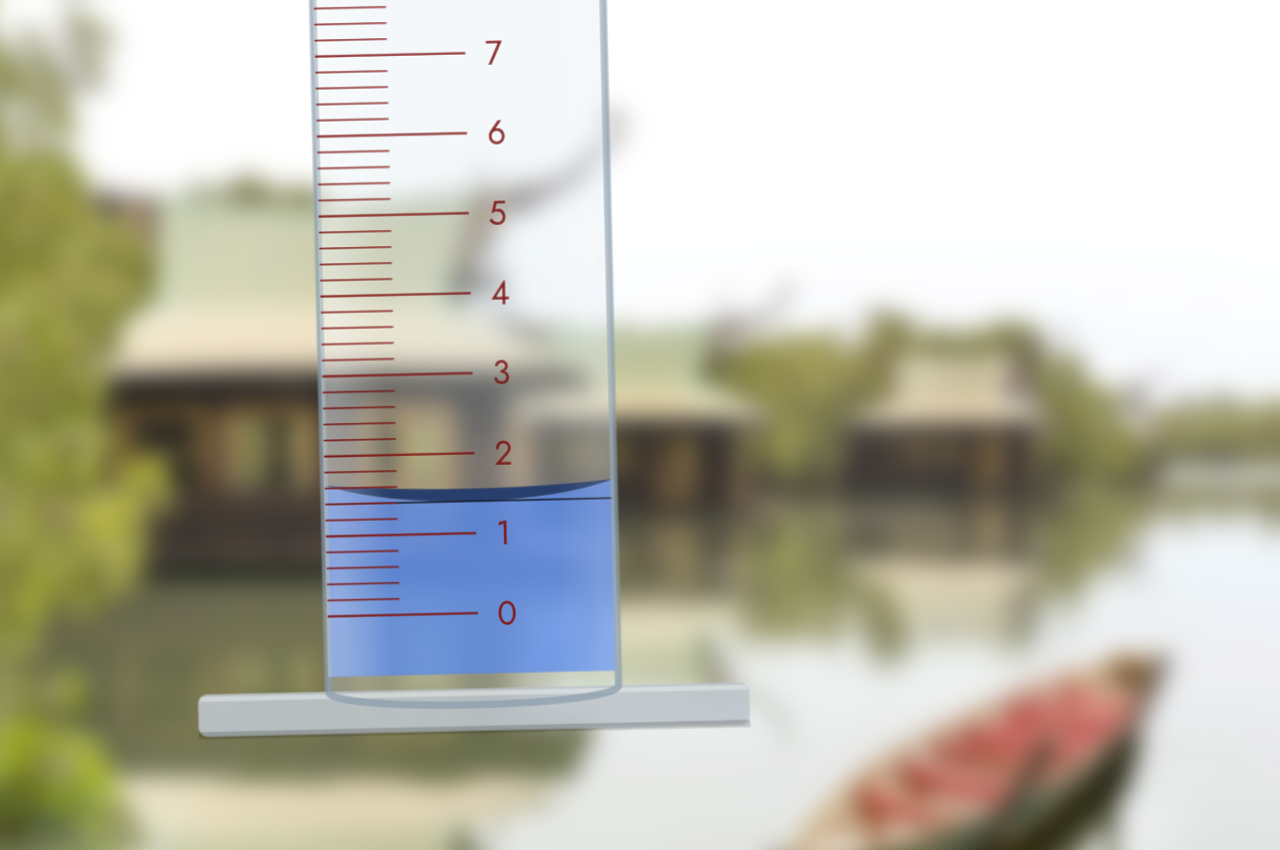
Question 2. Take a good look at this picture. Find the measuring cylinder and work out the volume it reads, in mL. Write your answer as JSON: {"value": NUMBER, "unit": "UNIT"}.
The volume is {"value": 1.4, "unit": "mL"}
